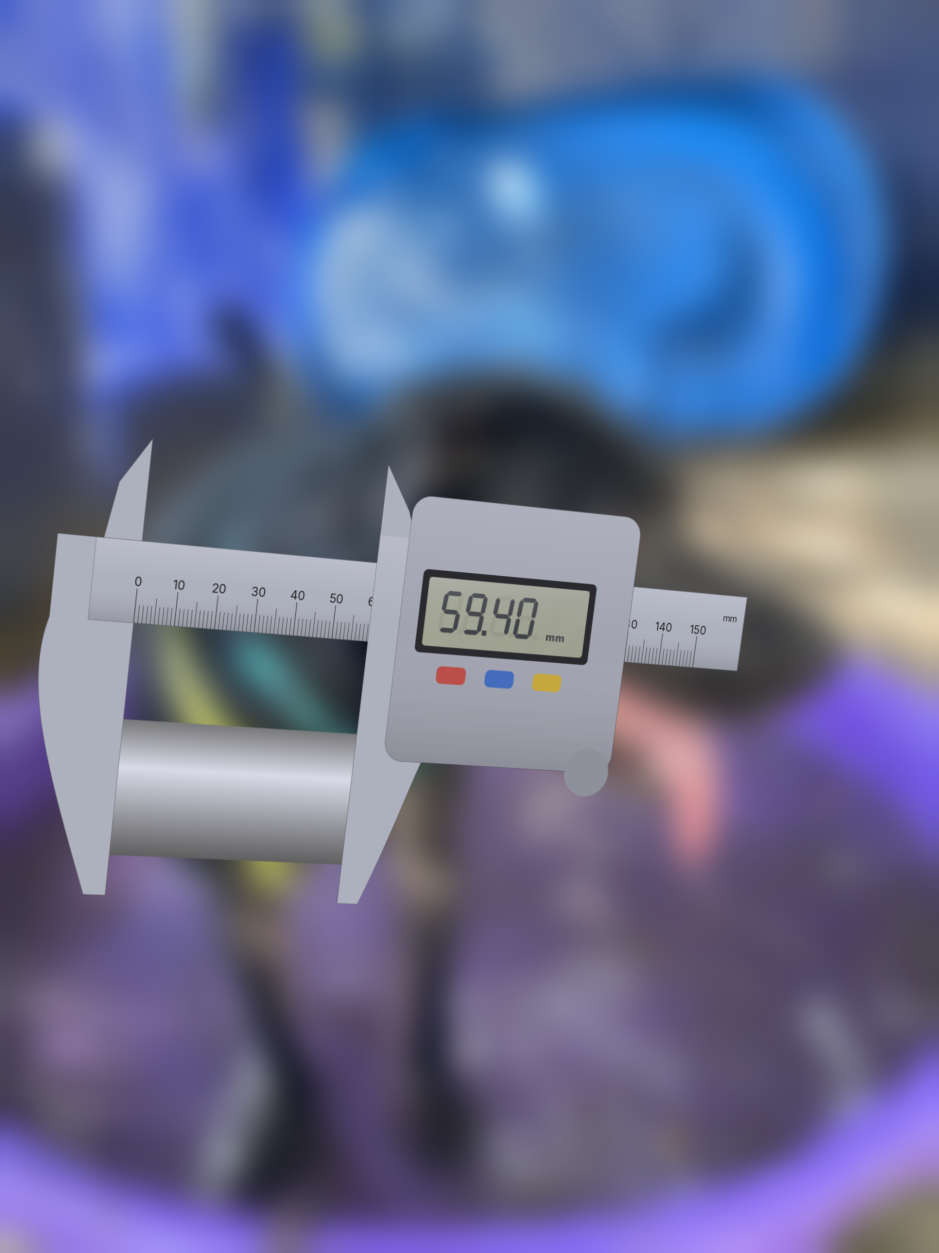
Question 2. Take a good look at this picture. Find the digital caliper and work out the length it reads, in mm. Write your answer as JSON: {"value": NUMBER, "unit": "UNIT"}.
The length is {"value": 59.40, "unit": "mm"}
